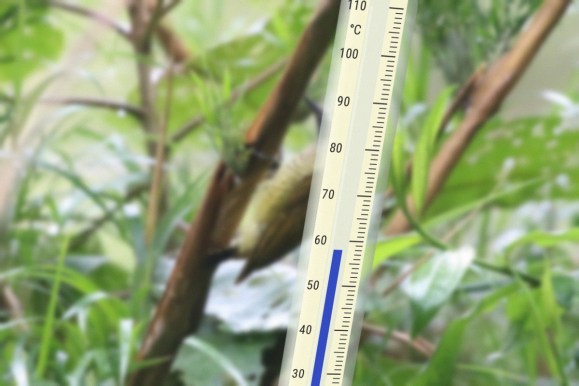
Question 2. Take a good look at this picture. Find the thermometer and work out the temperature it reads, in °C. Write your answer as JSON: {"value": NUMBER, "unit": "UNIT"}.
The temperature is {"value": 58, "unit": "°C"}
